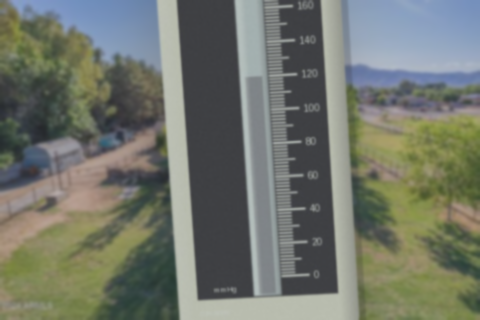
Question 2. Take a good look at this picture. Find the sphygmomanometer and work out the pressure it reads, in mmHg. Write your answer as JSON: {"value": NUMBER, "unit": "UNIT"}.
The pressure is {"value": 120, "unit": "mmHg"}
